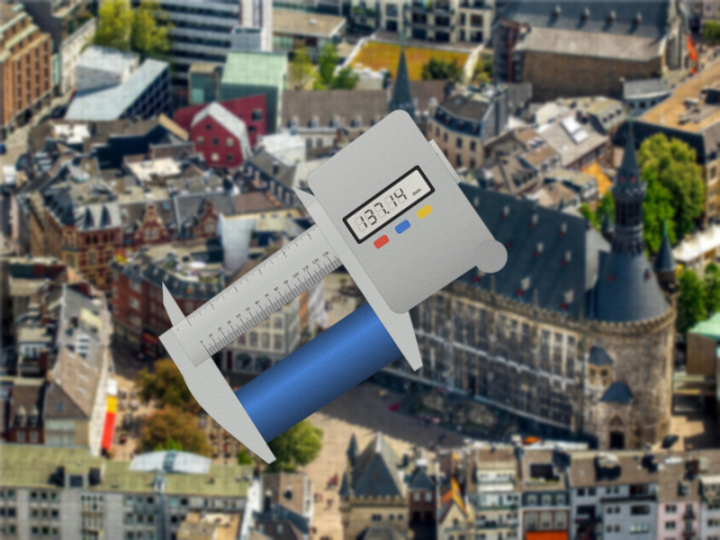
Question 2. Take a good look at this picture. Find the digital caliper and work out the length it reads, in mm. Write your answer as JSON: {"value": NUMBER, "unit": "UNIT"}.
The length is {"value": 137.14, "unit": "mm"}
